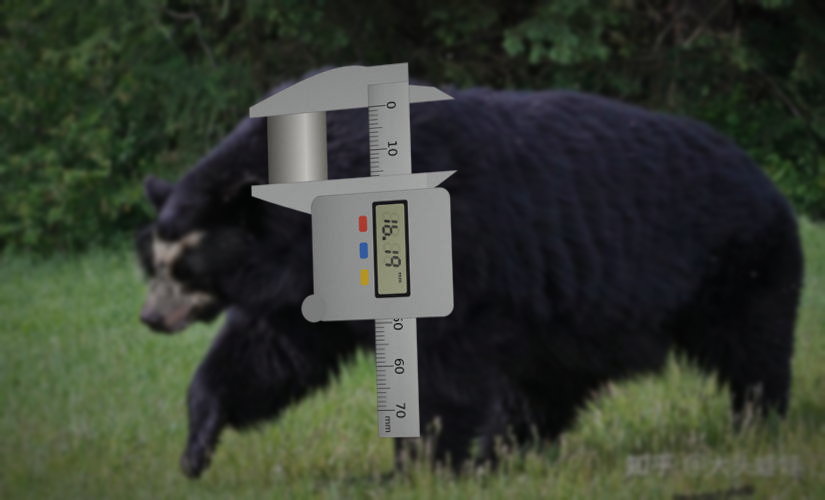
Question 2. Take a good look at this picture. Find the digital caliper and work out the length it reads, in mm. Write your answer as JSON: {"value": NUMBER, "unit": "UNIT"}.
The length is {"value": 16.19, "unit": "mm"}
